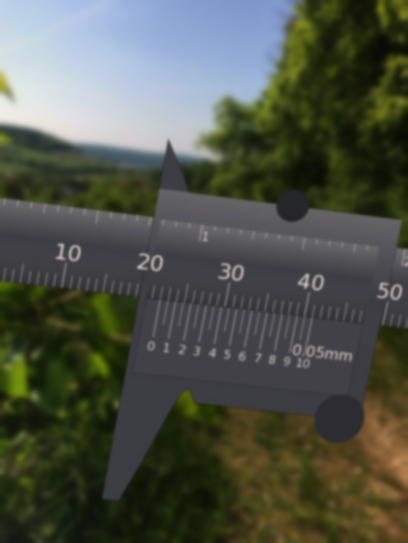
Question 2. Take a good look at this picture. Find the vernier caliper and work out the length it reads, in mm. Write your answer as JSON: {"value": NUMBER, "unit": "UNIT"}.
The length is {"value": 22.0, "unit": "mm"}
